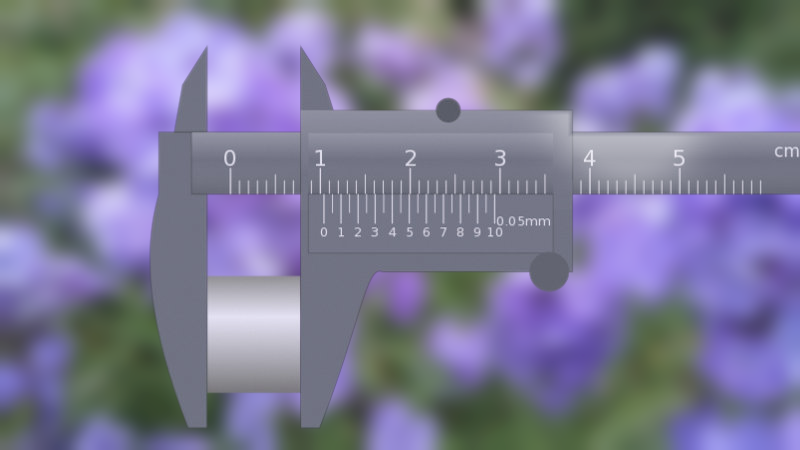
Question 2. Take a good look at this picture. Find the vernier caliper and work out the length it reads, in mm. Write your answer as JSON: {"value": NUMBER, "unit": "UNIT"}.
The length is {"value": 10.4, "unit": "mm"}
